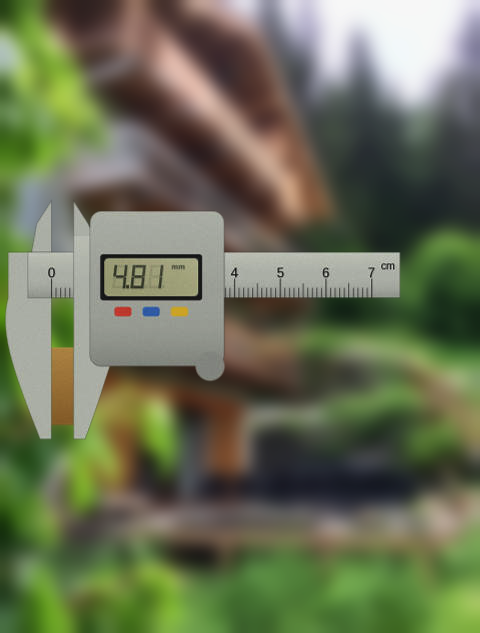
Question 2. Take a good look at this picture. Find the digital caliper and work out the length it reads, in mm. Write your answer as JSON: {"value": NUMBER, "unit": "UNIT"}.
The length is {"value": 4.81, "unit": "mm"}
